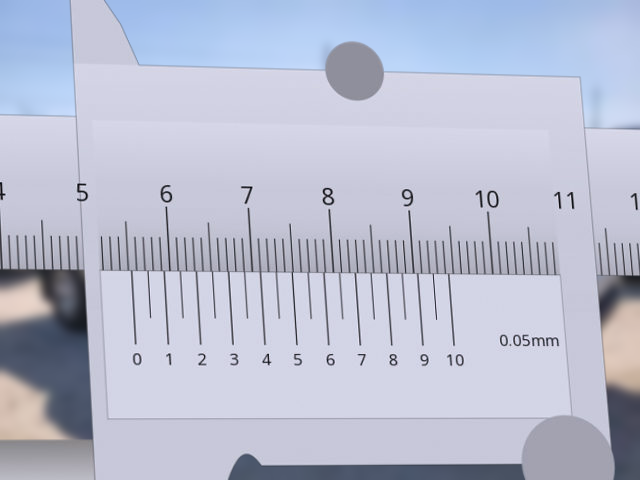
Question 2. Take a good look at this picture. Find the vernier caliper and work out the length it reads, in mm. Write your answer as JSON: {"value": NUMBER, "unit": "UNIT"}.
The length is {"value": 55.4, "unit": "mm"}
